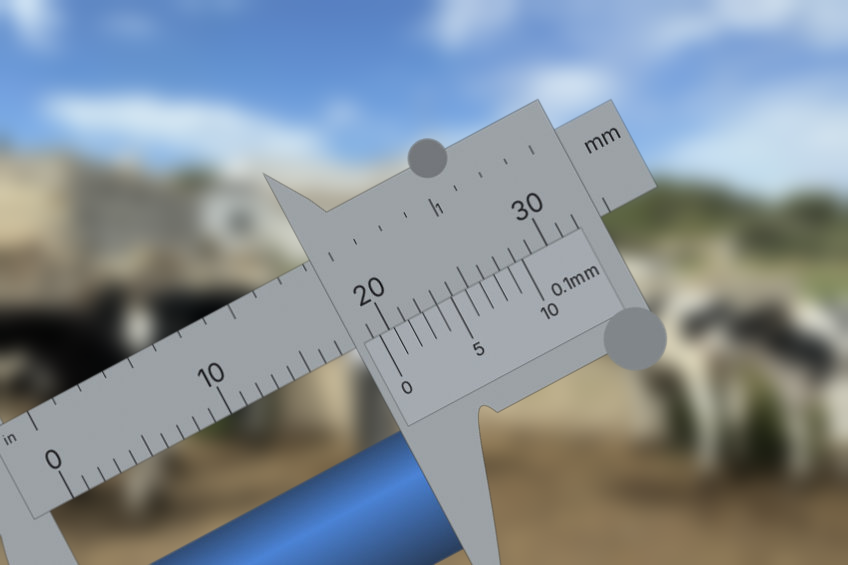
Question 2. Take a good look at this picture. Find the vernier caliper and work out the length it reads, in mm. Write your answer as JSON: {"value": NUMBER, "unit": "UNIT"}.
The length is {"value": 19.4, "unit": "mm"}
